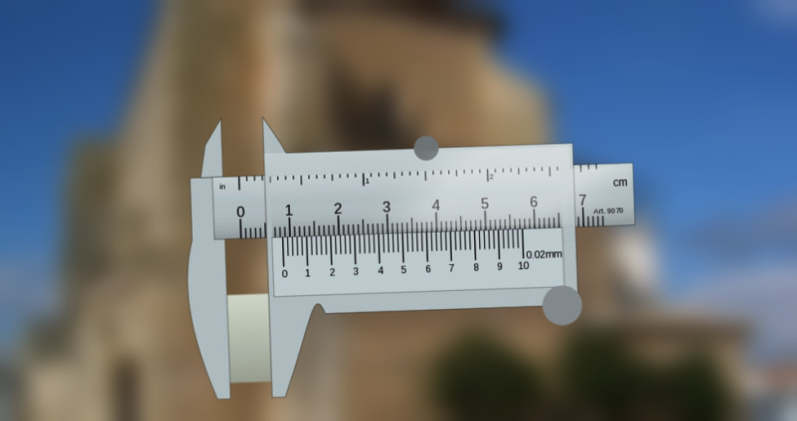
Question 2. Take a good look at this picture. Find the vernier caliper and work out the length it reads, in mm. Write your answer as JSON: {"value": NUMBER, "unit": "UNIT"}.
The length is {"value": 8.5, "unit": "mm"}
